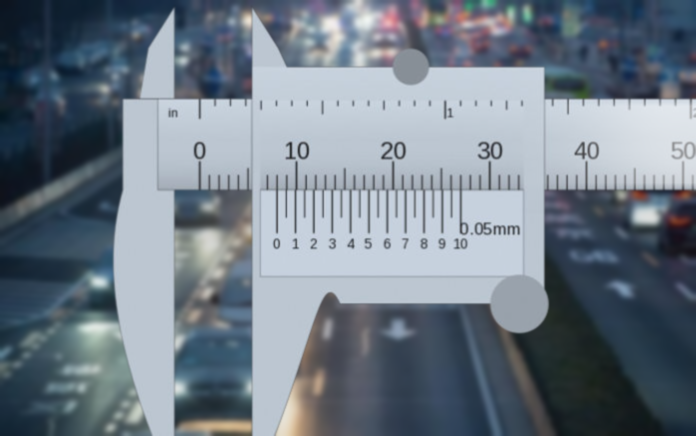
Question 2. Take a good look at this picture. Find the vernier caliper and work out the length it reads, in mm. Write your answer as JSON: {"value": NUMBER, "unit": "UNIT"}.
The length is {"value": 8.0, "unit": "mm"}
